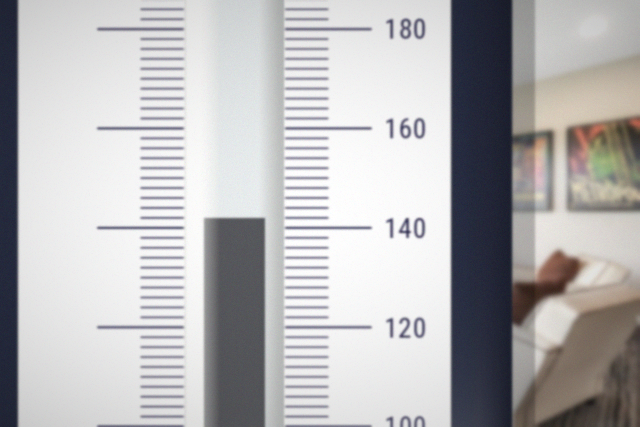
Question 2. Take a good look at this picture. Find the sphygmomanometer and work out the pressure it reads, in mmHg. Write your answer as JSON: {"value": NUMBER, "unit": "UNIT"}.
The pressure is {"value": 142, "unit": "mmHg"}
